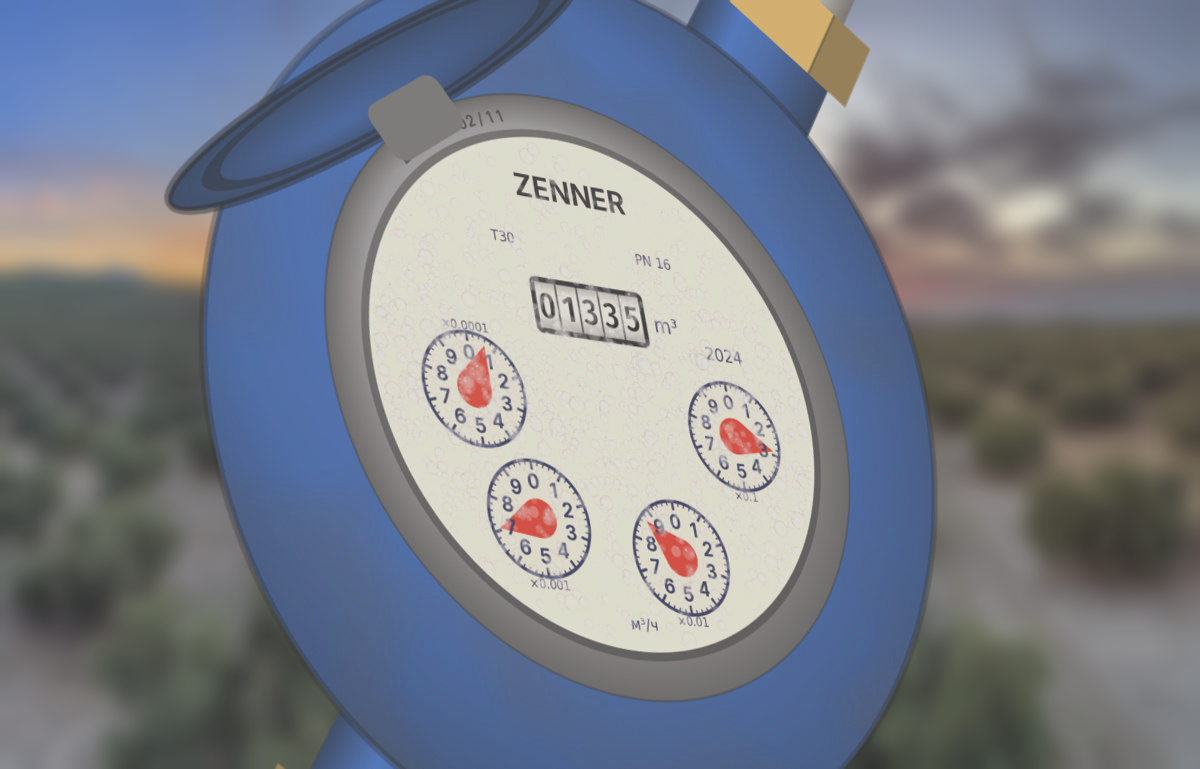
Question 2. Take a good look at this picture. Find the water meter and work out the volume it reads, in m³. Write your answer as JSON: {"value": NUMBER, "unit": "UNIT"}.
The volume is {"value": 1335.2870, "unit": "m³"}
